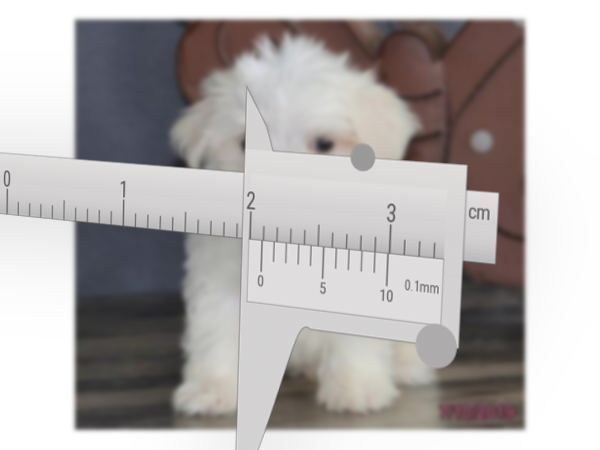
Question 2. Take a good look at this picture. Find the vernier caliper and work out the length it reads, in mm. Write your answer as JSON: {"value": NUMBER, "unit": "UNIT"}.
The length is {"value": 20.9, "unit": "mm"}
